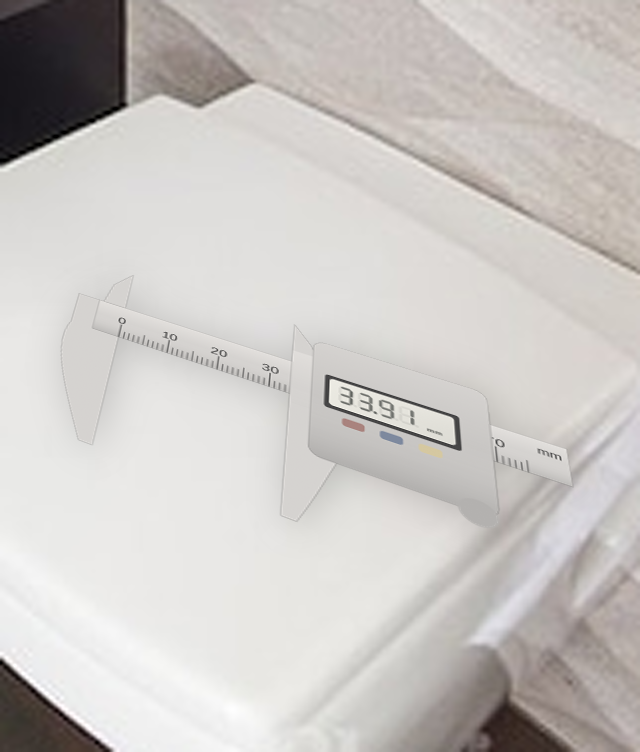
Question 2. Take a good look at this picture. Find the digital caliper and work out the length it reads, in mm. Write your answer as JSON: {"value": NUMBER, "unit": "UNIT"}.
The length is {"value": 33.91, "unit": "mm"}
